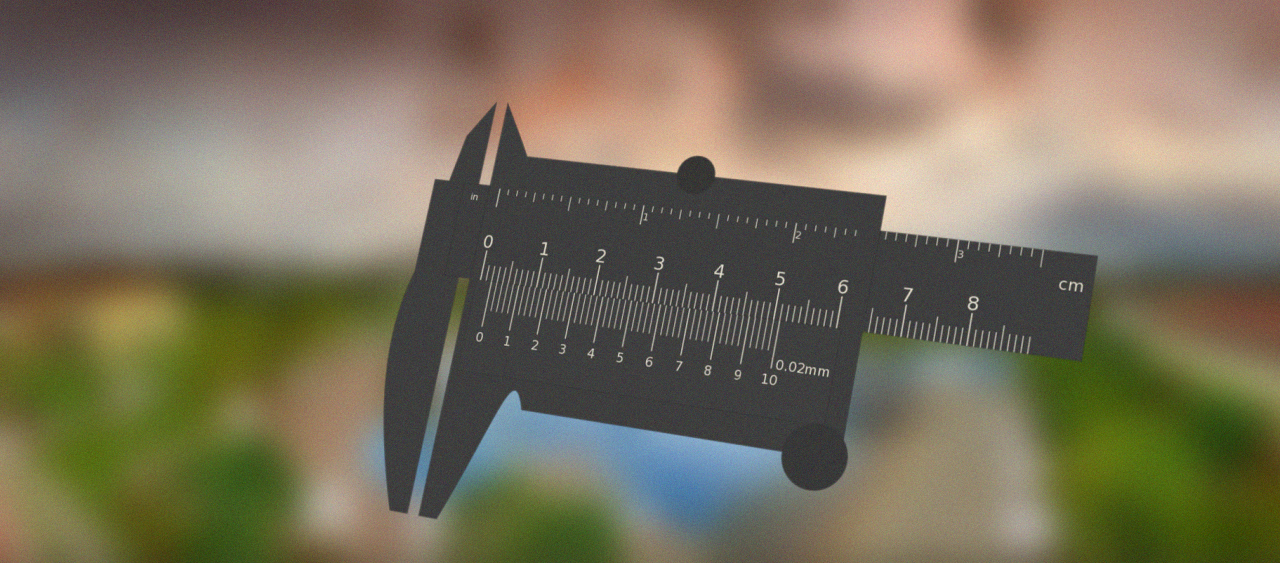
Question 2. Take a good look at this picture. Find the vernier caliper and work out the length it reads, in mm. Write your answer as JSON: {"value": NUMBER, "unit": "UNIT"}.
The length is {"value": 2.0, "unit": "mm"}
